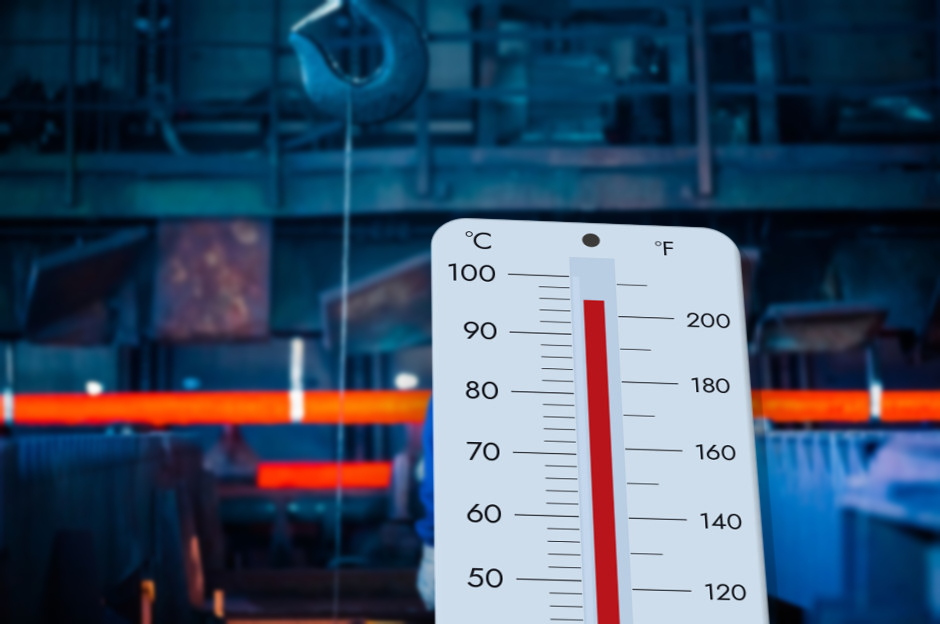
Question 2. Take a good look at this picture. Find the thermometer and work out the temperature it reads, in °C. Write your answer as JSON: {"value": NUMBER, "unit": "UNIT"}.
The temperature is {"value": 96, "unit": "°C"}
